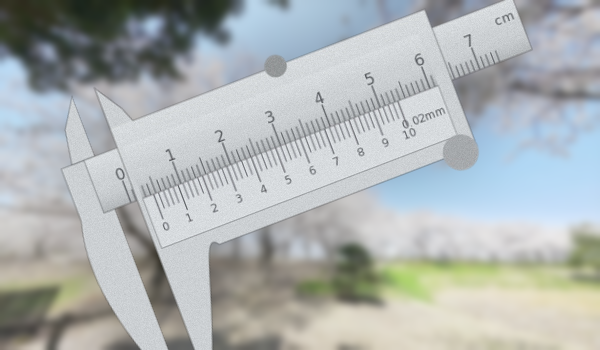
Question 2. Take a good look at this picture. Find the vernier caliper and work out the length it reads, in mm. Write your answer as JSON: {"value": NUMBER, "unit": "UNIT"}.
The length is {"value": 4.5, "unit": "mm"}
